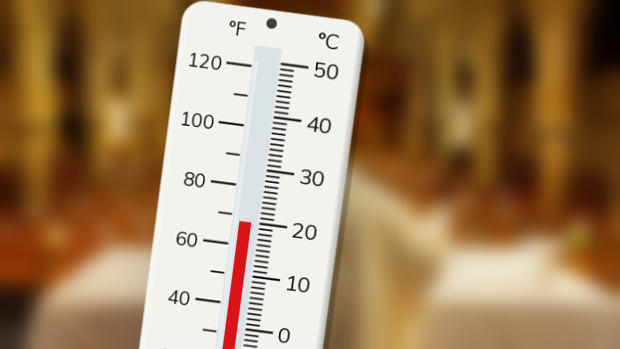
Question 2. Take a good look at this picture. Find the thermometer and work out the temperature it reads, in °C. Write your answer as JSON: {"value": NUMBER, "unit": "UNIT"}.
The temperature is {"value": 20, "unit": "°C"}
